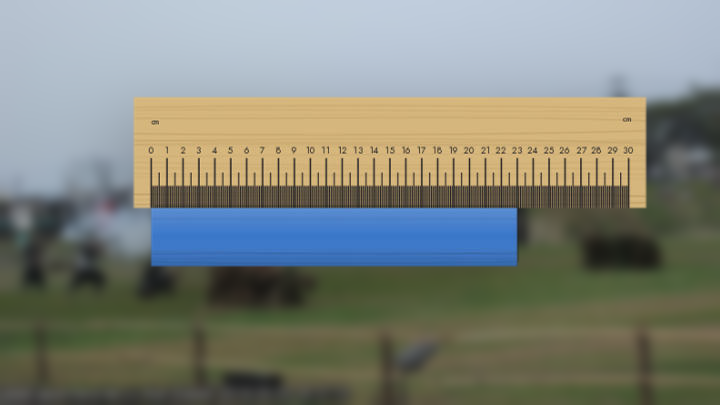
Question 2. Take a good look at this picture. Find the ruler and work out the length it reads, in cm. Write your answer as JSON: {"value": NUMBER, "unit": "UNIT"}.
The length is {"value": 23, "unit": "cm"}
